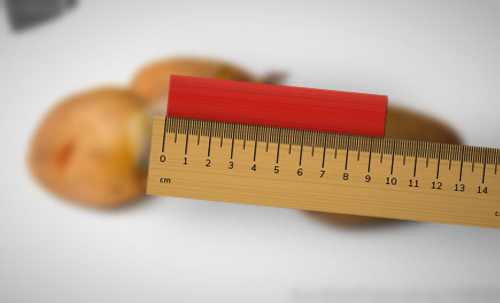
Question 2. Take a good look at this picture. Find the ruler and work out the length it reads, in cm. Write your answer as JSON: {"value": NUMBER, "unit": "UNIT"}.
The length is {"value": 9.5, "unit": "cm"}
